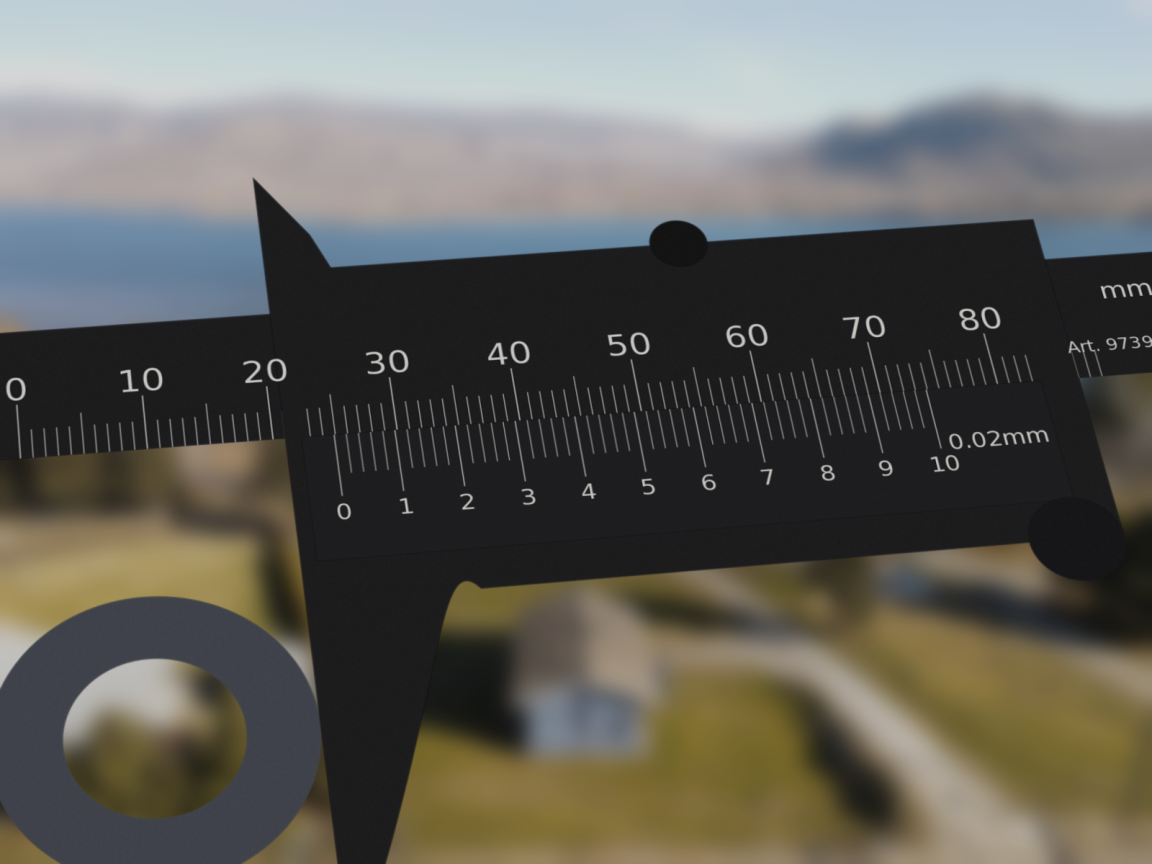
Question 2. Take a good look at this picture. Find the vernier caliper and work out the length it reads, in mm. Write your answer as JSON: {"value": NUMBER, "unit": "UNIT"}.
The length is {"value": 24.9, "unit": "mm"}
